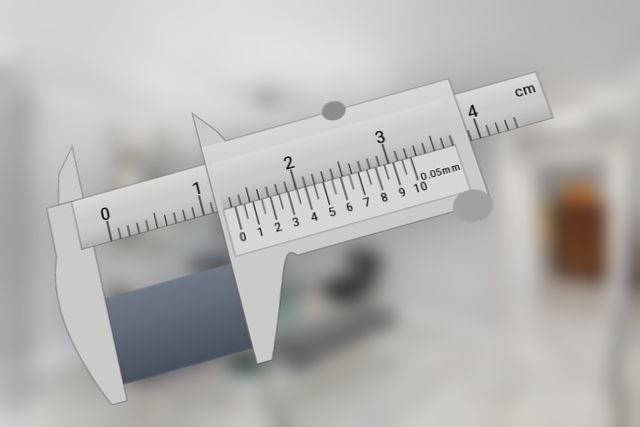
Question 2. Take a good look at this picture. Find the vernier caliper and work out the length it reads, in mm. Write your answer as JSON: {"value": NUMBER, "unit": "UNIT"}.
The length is {"value": 13.4, "unit": "mm"}
